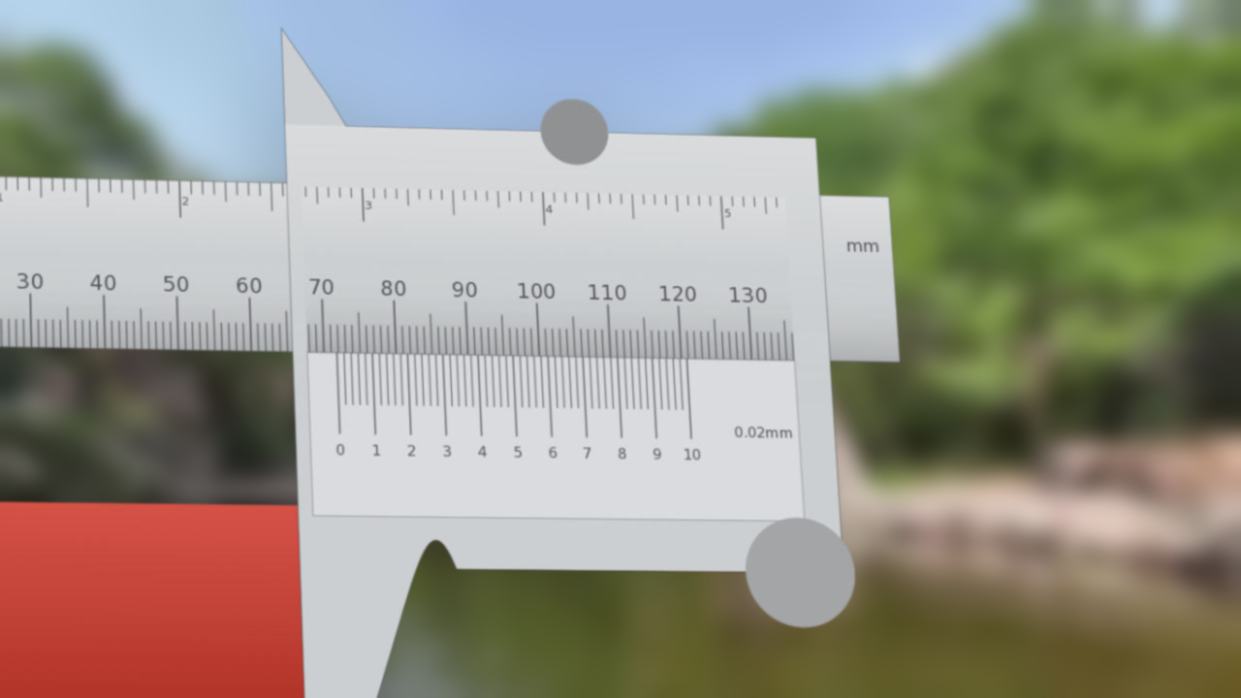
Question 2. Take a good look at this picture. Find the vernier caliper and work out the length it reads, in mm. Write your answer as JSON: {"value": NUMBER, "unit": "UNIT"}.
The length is {"value": 71.8, "unit": "mm"}
